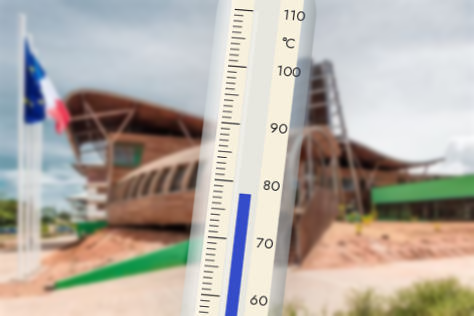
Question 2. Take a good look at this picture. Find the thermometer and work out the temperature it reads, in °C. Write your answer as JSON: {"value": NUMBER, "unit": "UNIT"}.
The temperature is {"value": 78, "unit": "°C"}
